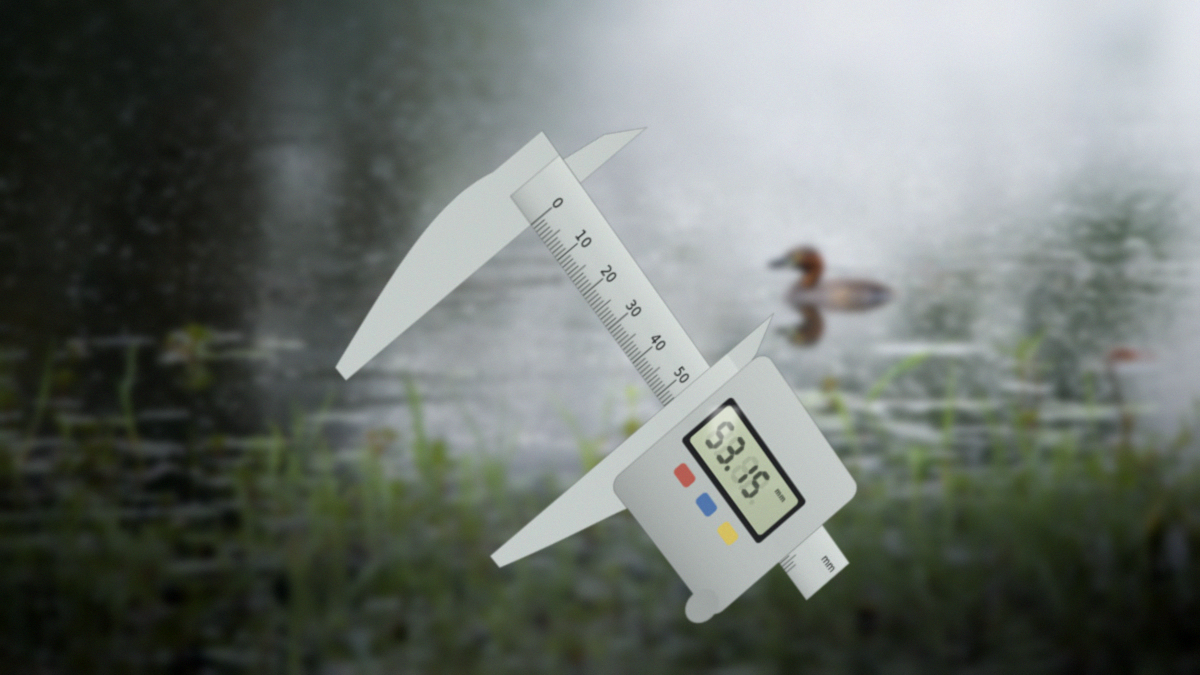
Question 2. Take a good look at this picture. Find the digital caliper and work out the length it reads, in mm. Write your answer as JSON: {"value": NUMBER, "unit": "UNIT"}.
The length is {"value": 53.15, "unit": "mm"}
